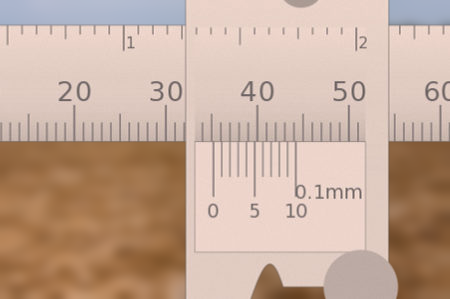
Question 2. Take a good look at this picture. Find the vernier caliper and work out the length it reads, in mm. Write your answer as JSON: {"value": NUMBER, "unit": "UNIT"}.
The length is {"value": 35.2, "unit": "mm"}
